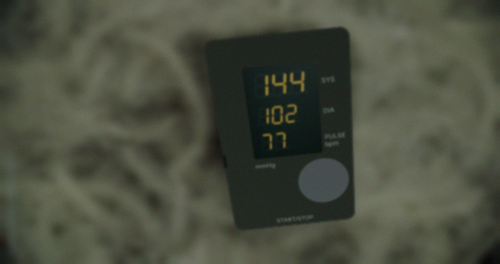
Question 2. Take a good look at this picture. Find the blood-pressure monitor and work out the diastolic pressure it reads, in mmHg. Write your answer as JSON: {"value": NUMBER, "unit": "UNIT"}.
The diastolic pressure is {"value": 102, "unit": "mmHg"}
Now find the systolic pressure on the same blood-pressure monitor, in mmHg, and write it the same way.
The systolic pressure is {"value": 144, "unit": "mmHg"}
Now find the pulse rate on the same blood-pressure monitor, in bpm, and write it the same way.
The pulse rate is {"value": 77, "unit": "bpm"}
